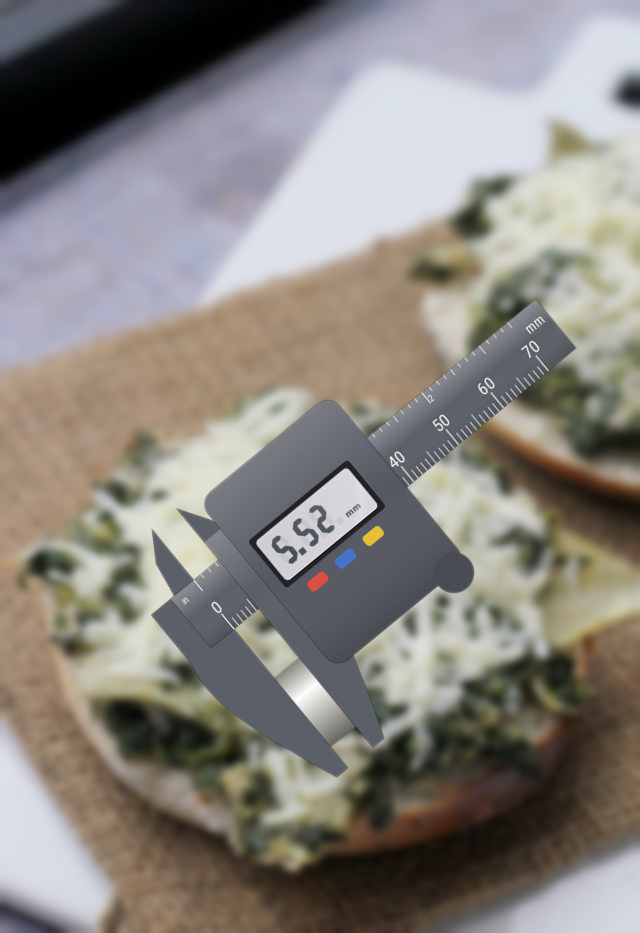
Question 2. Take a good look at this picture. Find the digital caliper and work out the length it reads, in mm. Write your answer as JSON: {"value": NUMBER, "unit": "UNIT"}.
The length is {"value": 5.52, "unit": "mm"}
